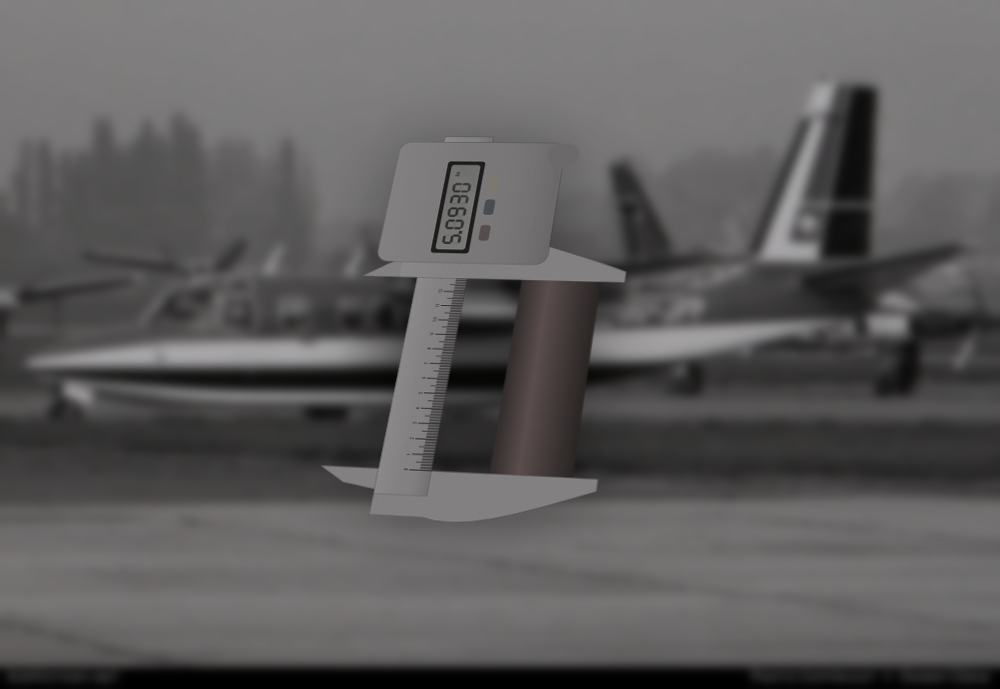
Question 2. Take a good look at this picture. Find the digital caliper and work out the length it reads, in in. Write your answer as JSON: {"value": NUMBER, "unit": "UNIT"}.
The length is {"value": 5.0930, "unit": "in"}
